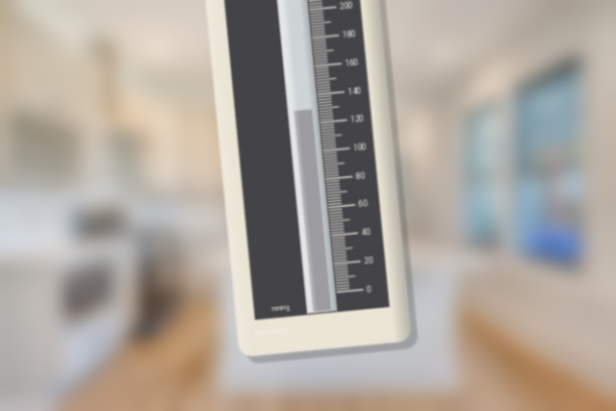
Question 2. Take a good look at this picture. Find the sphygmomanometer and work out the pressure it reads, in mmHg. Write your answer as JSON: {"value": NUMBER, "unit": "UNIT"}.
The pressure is {"value": 130, "unit": "mmHg"}
